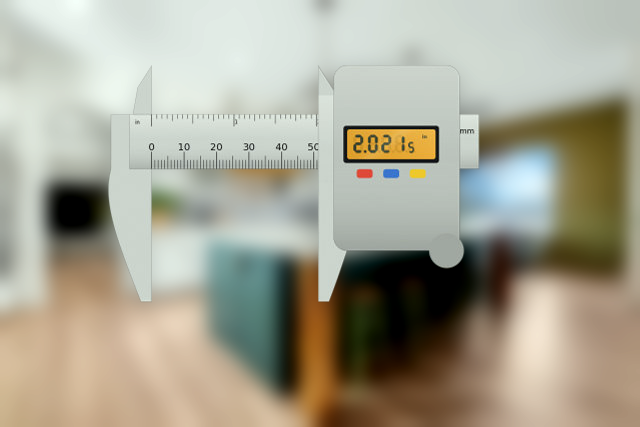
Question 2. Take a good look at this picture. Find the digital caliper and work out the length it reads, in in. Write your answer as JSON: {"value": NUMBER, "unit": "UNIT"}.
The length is {"value": 2.0215, "unit": "in"}
